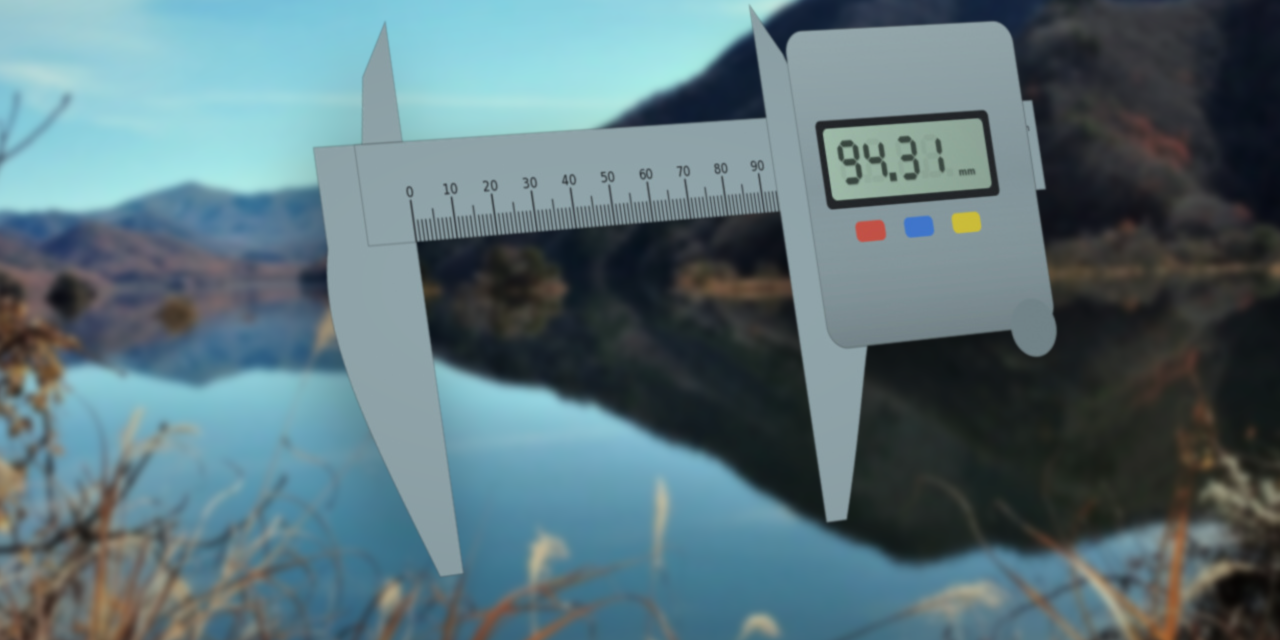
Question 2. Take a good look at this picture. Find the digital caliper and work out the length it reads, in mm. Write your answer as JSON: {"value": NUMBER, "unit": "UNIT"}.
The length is {"value": 94.31, "unit": "mm"}
